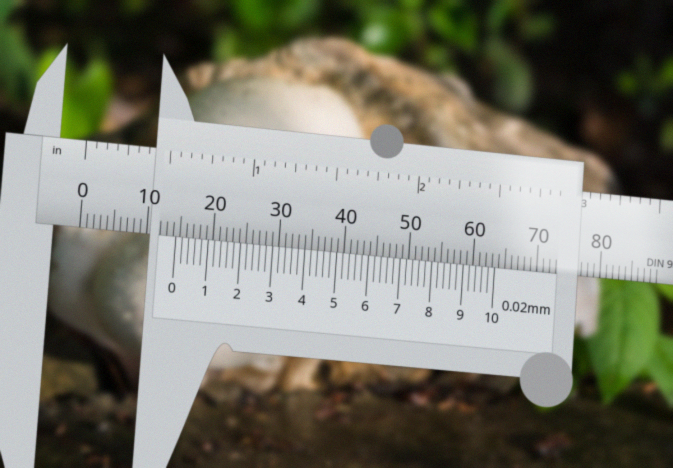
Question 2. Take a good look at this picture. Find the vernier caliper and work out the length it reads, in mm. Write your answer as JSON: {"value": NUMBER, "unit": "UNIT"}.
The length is {"value": 14.4, "unit": "mm"}
